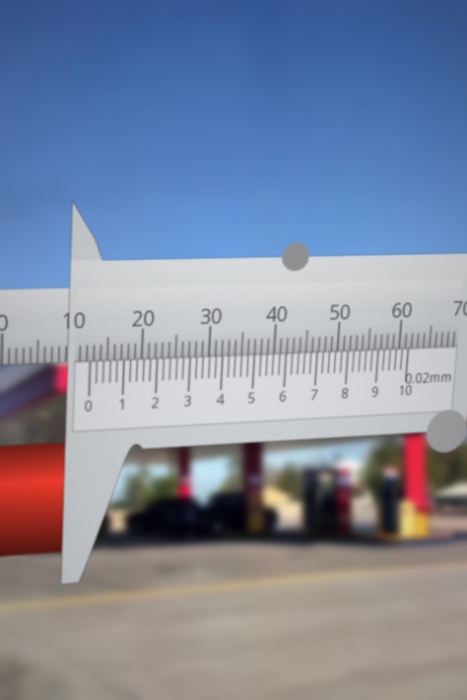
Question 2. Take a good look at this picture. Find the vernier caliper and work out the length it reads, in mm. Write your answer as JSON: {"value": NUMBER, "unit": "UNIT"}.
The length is {"value": 12.5, "unit": "mm"}
